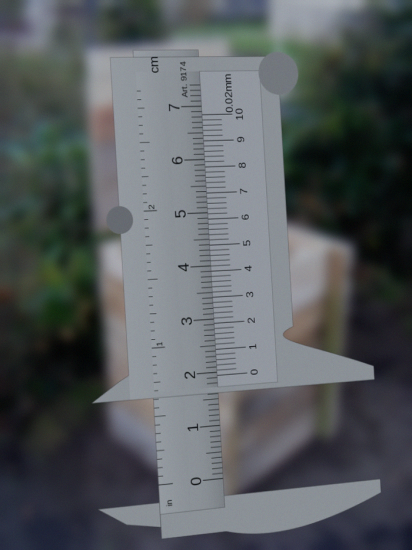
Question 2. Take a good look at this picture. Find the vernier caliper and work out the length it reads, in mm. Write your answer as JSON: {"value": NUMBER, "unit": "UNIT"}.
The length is {"value": 19.4, "unit": "mm"}
